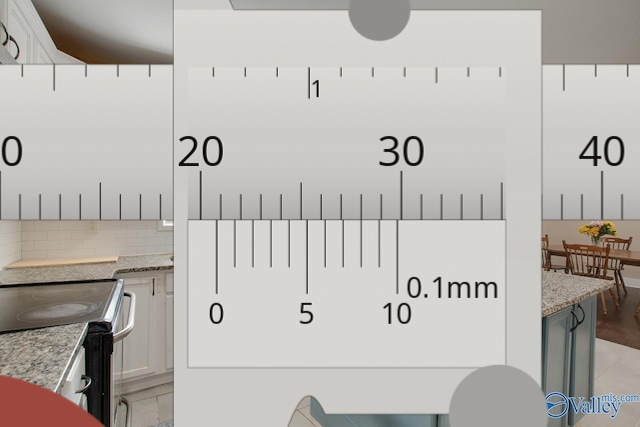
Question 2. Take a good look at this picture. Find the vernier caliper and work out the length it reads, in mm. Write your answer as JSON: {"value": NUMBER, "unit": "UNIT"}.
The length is {"value": 20.8, "unit": "mm"}
